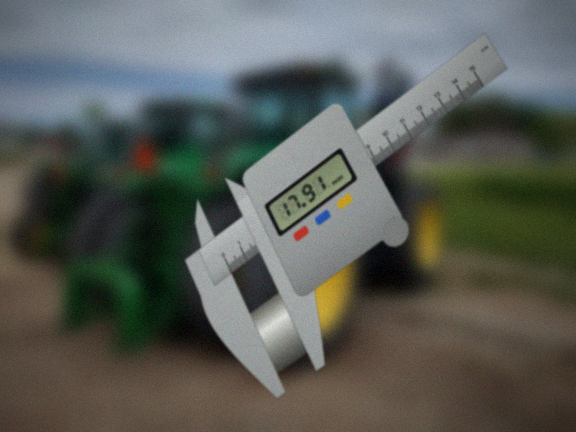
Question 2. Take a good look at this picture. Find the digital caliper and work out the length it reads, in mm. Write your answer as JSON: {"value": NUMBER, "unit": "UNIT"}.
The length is {"value": 17.91, "unit": "mm"}
